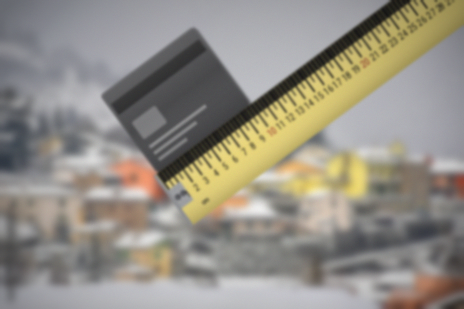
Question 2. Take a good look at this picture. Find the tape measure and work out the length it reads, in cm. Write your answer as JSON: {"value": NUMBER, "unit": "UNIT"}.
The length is {"value": 10, "unit": "cm"}
